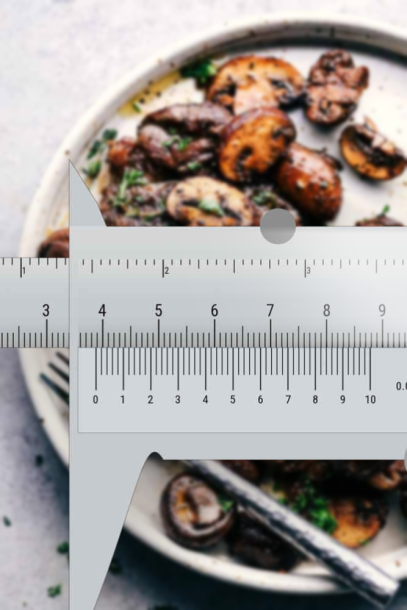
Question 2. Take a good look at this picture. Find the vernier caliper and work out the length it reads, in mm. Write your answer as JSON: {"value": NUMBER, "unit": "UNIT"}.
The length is {"value": 38.8, "unit": "mm"}
